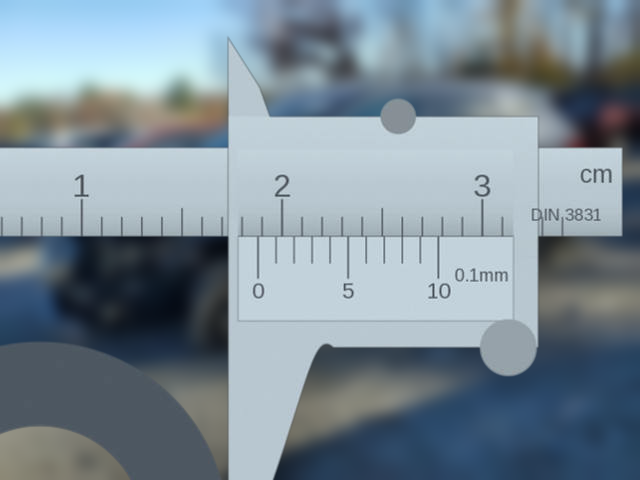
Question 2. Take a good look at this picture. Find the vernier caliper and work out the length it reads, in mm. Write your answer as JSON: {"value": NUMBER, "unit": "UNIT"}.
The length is {"value": 18.8, "unit": "mm"}
